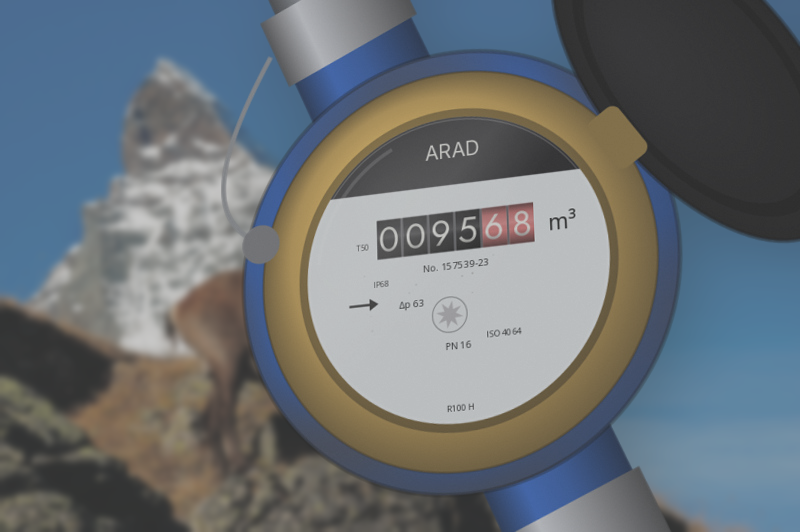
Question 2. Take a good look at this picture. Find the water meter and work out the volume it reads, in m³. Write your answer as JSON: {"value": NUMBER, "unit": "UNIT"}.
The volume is {"value": 95.68, "unit": "m³"}
